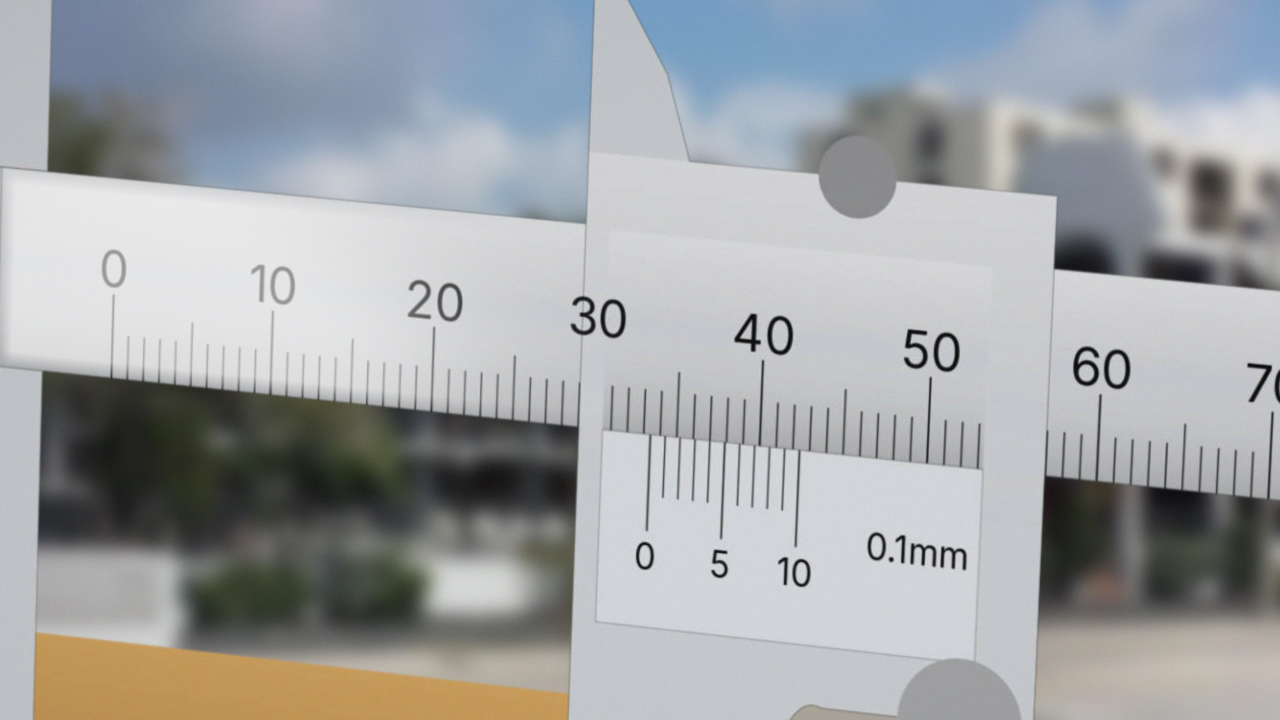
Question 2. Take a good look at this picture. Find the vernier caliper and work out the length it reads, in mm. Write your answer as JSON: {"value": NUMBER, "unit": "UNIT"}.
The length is {"value": 33.4, "unit": "mm"}
